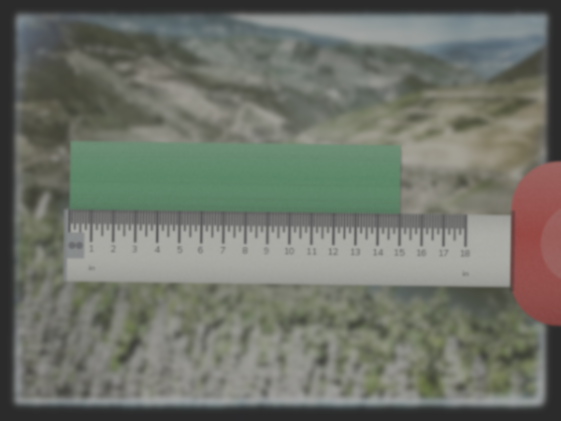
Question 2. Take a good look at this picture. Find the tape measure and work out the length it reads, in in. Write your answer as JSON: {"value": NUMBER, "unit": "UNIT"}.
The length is {"value": 15, "unit": "in"}
